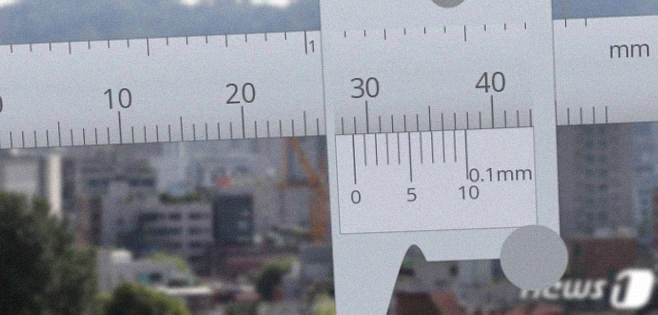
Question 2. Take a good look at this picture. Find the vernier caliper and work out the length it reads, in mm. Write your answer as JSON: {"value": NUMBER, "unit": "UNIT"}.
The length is {"value": 28.8, "unit": "mm"}
